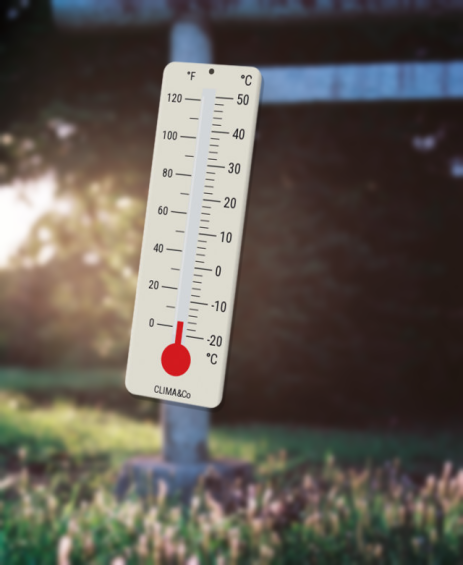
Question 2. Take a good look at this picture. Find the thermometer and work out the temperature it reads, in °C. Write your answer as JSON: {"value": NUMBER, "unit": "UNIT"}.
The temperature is {"value": -16, "unit": "°C"}
